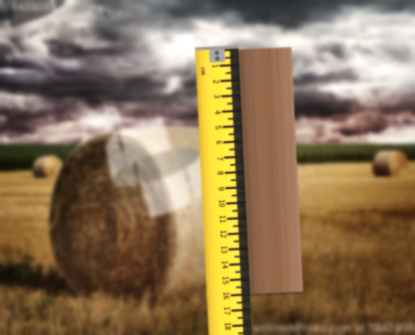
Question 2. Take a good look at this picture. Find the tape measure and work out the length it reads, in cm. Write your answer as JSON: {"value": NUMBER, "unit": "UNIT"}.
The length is {"value": 16, "unit": "cm"}
